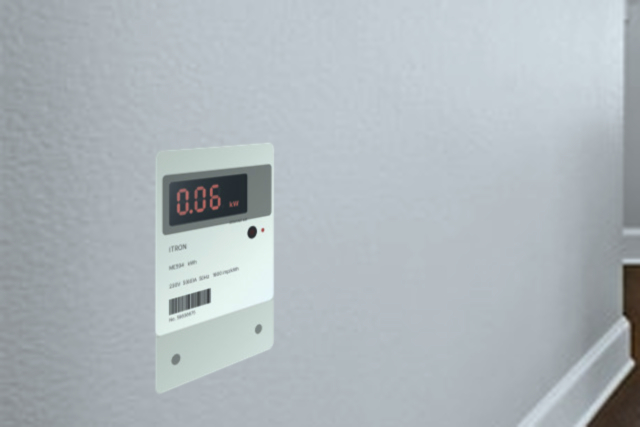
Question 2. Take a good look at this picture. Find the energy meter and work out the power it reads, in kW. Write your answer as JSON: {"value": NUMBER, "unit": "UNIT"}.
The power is {"value": 0.06, "unit": "kW"}
